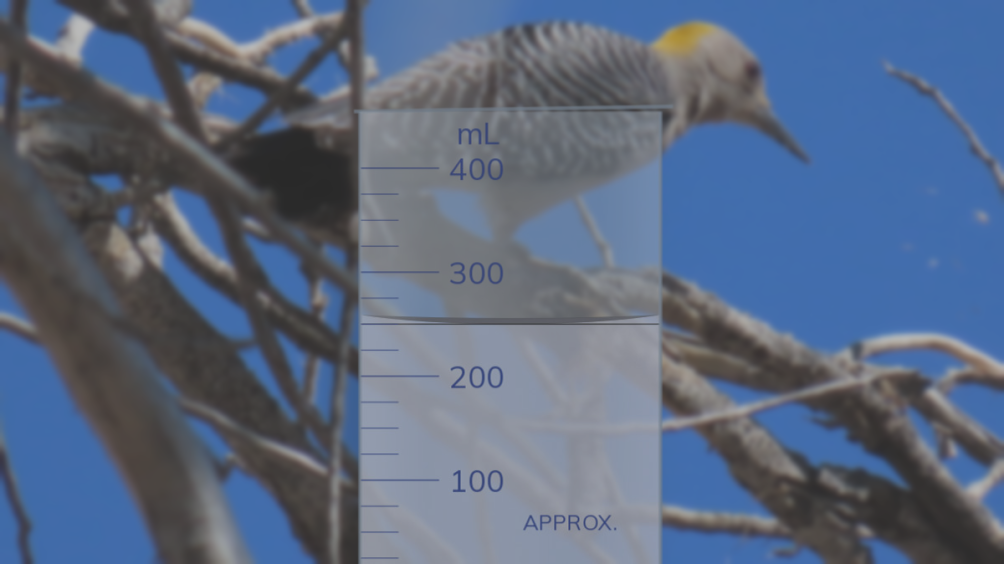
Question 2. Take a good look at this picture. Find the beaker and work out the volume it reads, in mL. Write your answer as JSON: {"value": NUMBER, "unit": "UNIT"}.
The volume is {"value": 250, "unit": "mL"}
